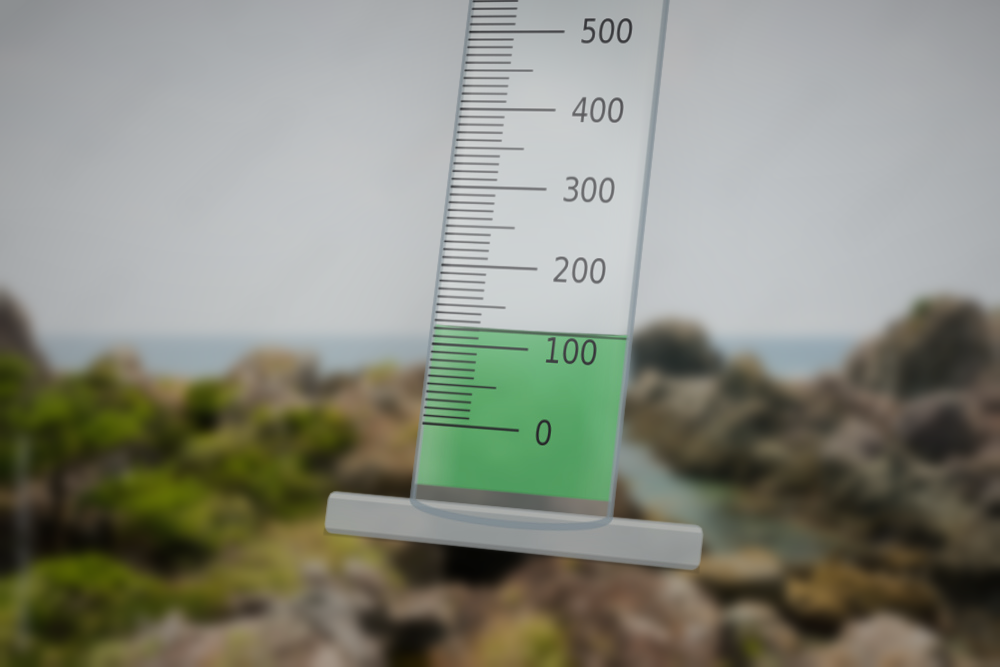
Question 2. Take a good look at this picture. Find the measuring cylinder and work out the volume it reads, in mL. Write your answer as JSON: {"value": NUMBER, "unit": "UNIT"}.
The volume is {"value": 120, "unit": "mL"}
